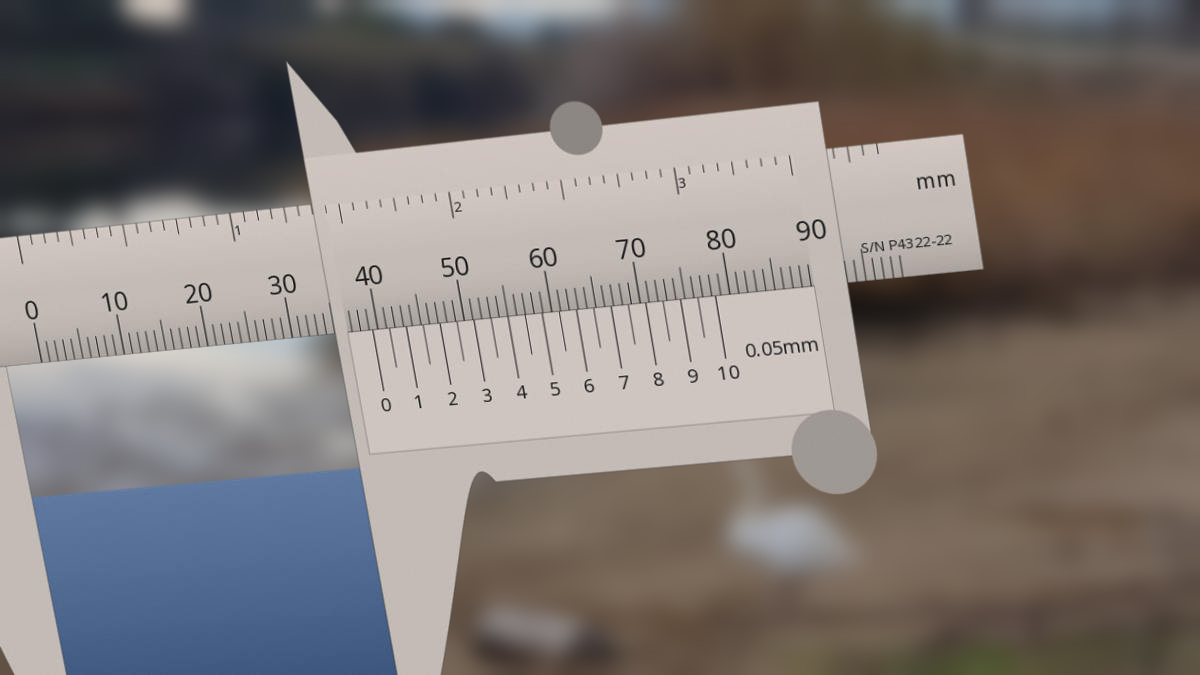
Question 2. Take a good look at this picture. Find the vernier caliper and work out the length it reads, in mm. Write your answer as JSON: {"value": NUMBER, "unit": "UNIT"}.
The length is {"value": 39.4, "unit": "mm"}
